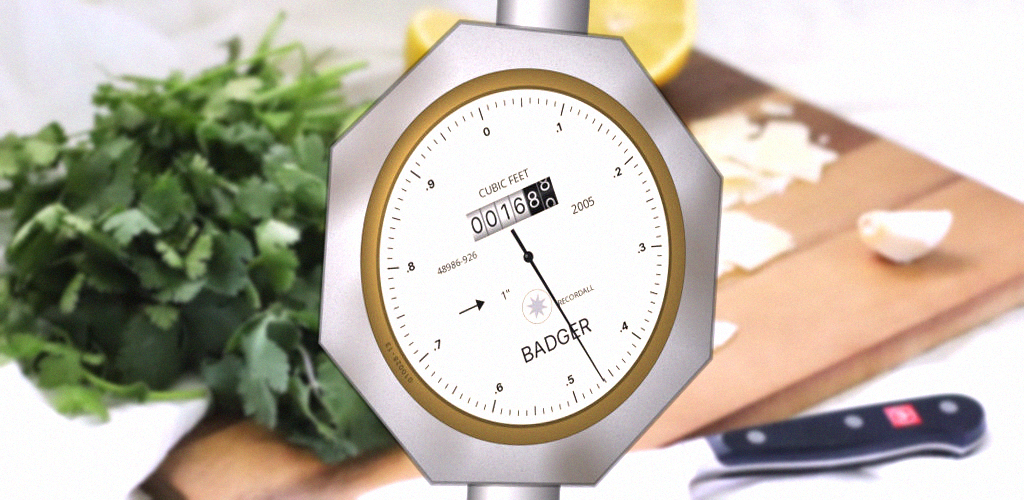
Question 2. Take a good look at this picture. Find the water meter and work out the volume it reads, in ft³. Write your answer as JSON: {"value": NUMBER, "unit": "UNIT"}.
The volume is {"value": 1688.46, "unit": "ft³"}
